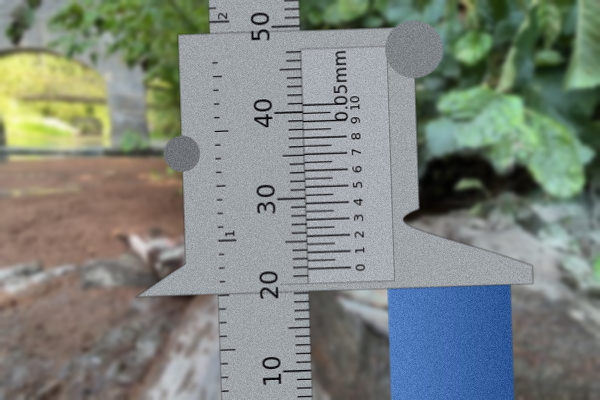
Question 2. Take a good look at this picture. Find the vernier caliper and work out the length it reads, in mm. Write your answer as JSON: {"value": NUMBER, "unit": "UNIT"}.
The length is {"value": 21.8, "unit": "mm"}
